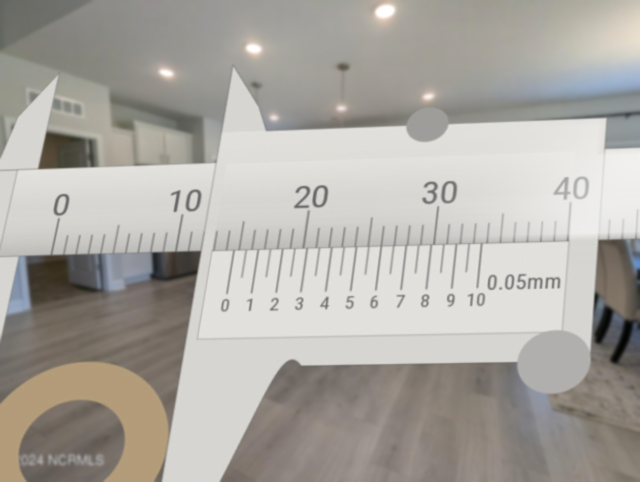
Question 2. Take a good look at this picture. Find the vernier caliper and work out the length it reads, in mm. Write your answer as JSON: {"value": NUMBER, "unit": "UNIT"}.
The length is {"value": 14.6, "unit": "mm"}
